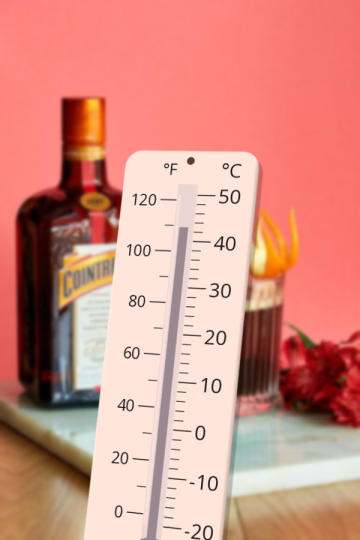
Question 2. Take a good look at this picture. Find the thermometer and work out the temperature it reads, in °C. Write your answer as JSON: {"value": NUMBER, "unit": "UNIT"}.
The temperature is {"value": 43, "unit": "°C"}
